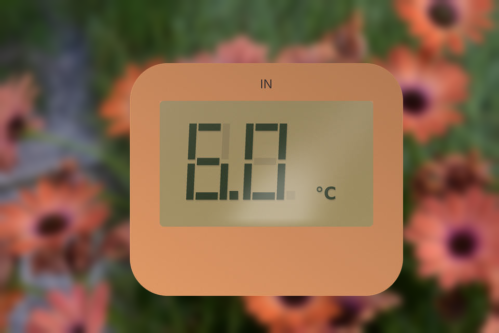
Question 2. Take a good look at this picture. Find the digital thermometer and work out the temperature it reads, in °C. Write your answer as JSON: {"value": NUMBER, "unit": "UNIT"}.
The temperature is {"value": 6.0, "unit": "°C"}
